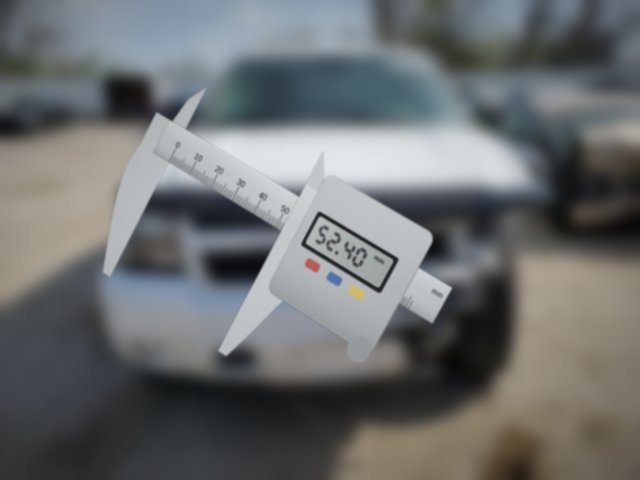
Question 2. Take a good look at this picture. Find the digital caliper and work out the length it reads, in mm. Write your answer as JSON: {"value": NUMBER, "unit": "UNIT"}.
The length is {"value": 52.40, "unit": "mm"}
